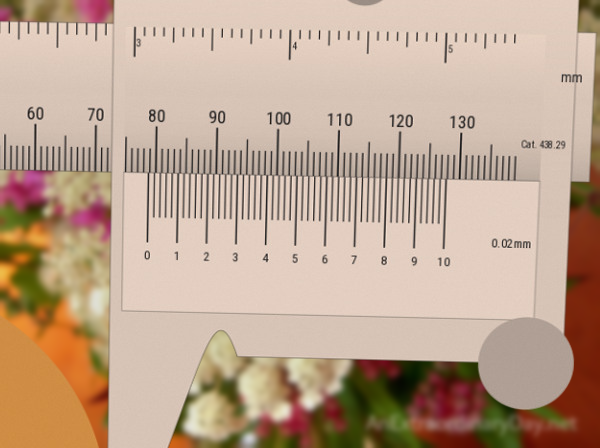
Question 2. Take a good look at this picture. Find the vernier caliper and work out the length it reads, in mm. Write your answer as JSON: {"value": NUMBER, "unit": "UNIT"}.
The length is {"value": 78.8, "unit": "mm"}
